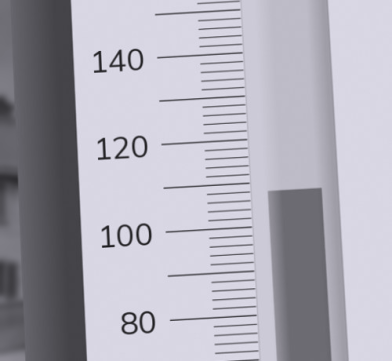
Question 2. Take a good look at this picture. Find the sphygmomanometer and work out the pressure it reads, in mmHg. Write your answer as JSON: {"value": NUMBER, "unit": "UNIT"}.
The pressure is {"value": 108, "unit": "mmHg"}
